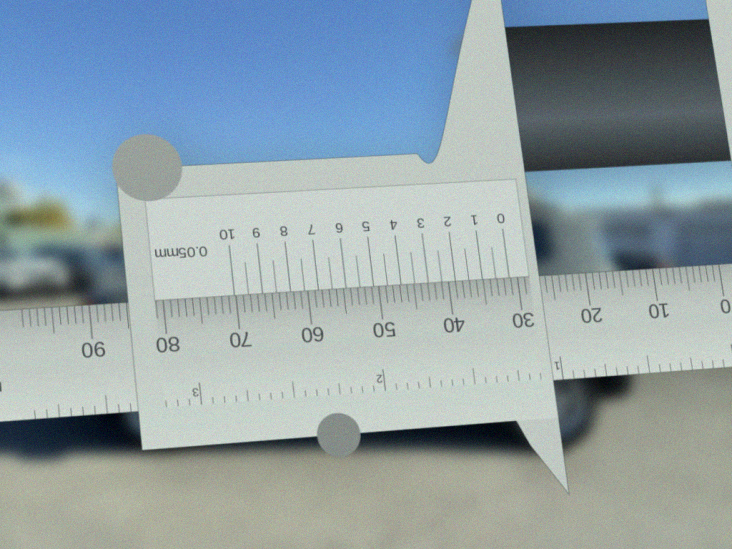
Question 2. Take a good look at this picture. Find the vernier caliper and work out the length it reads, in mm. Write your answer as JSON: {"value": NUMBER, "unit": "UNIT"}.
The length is {"value": 31.2, "unit": "mm"}
